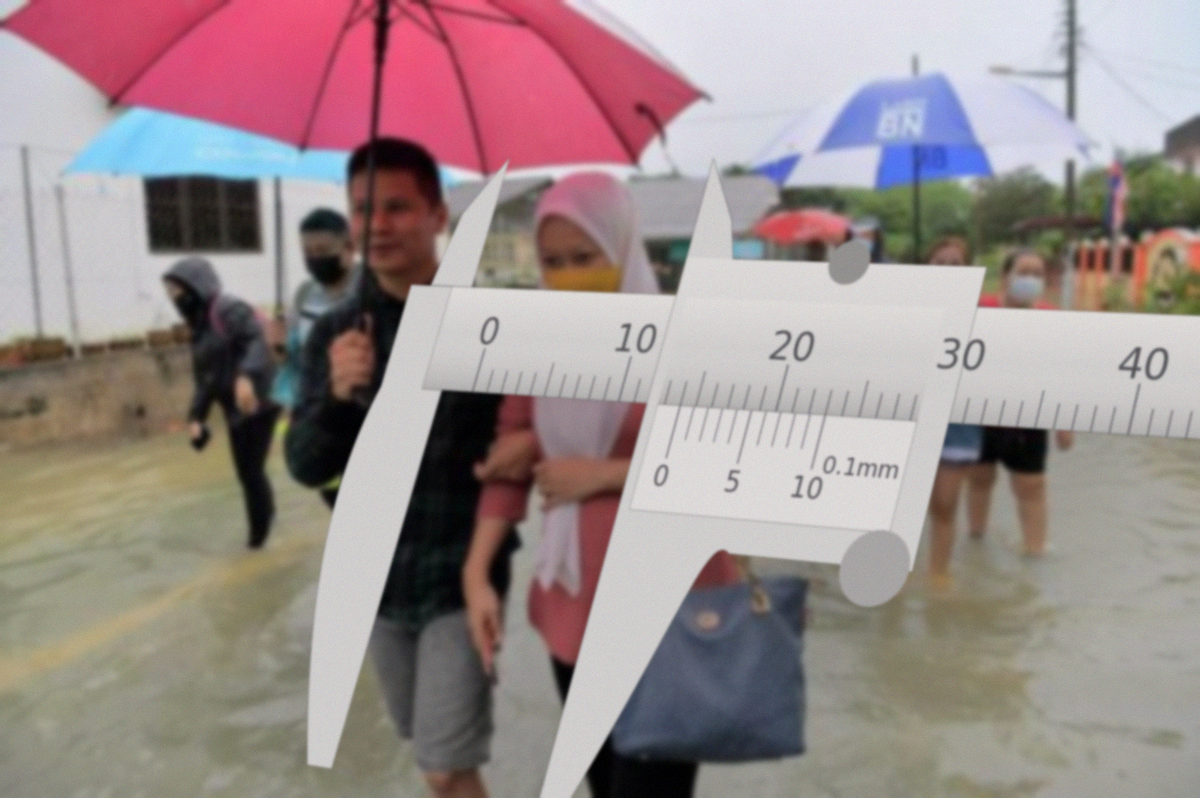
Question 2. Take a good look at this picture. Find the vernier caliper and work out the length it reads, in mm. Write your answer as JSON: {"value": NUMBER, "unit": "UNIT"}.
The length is {"value": 14.0, "unit": "mm"}
